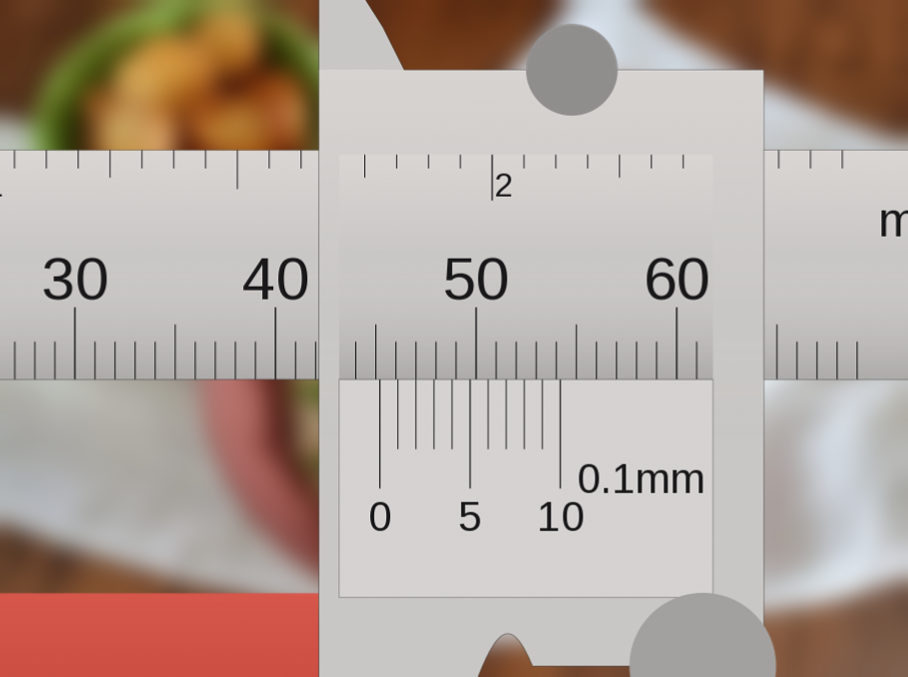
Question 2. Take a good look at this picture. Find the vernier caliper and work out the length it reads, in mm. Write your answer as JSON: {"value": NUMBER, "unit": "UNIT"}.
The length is {"value": 45.2, "unit": "mm"}
